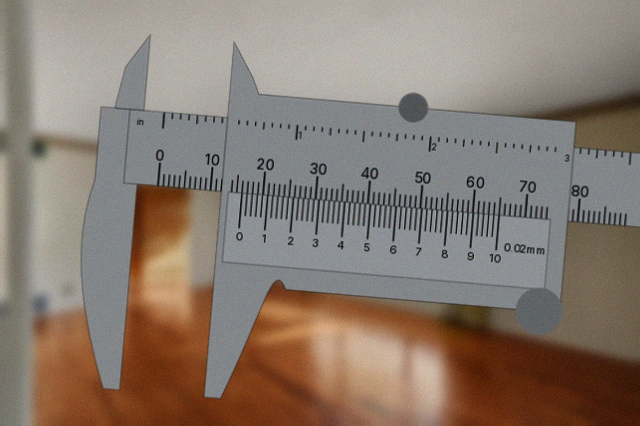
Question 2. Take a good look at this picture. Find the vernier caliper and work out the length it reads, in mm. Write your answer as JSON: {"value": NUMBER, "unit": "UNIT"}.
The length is {"value": 16.0, "unit": "mm"}
